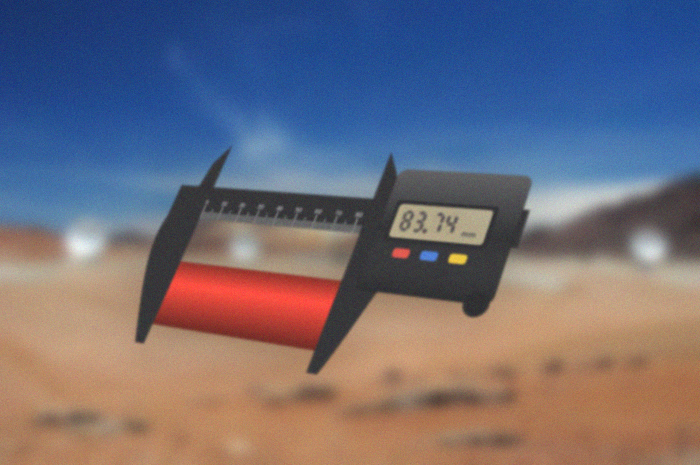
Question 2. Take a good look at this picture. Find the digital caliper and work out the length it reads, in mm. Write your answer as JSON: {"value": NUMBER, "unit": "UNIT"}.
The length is {"value": 83.74, "unit": "mm"}
